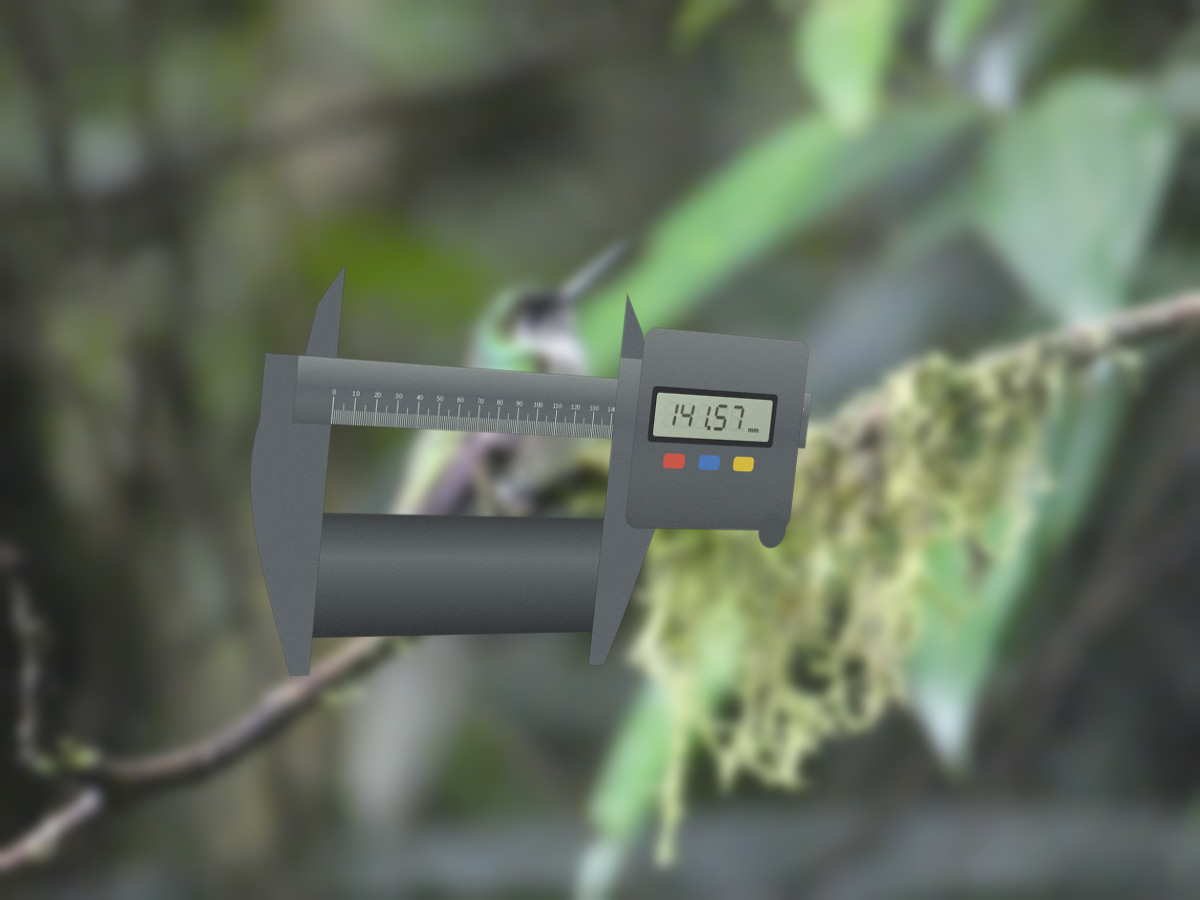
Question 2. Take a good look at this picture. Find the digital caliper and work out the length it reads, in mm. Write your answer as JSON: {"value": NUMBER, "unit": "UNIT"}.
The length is {"value": 141.57, "unit": "mm"}
